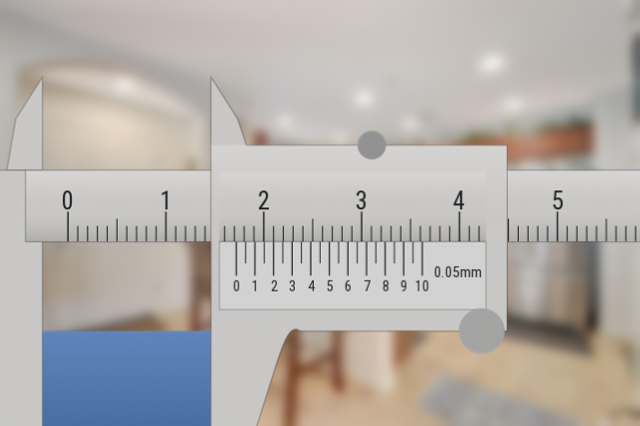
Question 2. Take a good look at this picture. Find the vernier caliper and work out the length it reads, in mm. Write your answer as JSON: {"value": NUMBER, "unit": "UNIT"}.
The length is {"value": 17.2, "unit": "mm"}
